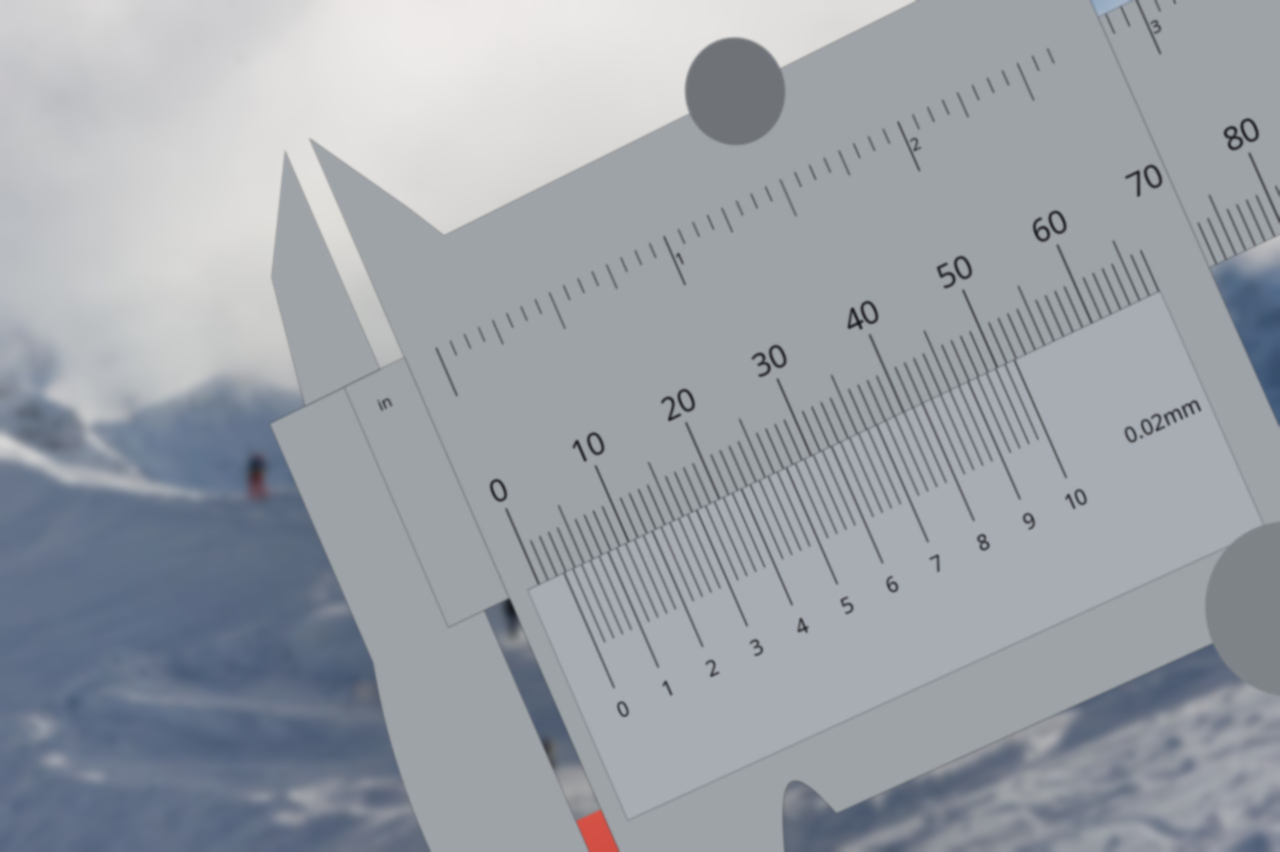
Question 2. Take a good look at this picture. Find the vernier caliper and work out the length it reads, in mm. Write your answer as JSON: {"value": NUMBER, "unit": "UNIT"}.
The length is {"value": 2.8, "unit": "mm"}
